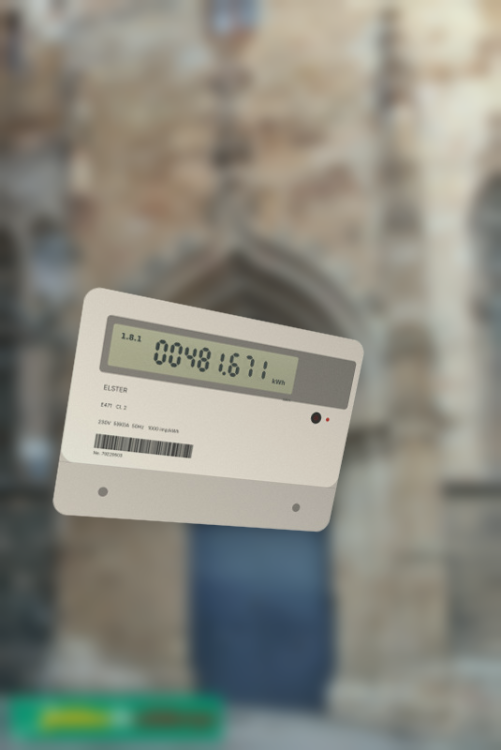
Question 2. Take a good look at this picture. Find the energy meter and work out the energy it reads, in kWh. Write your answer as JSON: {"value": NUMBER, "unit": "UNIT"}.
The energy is {"value": 481.671, "unit": "kWh"}
